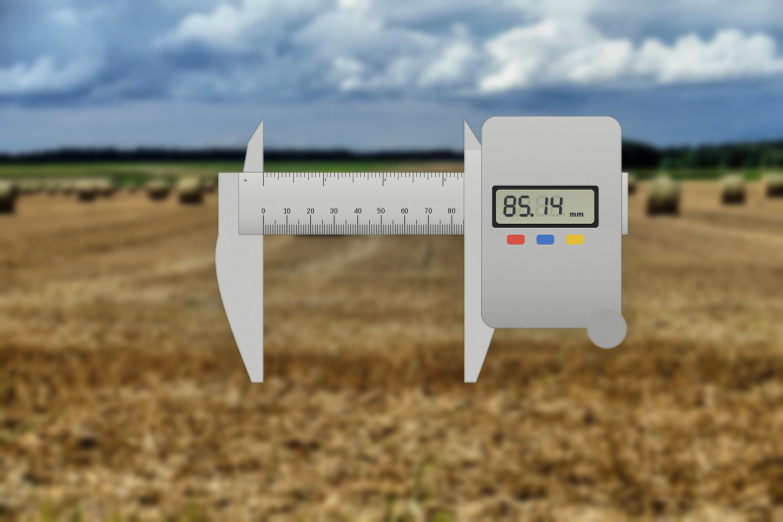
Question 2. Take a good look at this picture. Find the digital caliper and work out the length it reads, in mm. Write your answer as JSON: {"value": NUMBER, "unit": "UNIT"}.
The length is {"value": 85.14, "unit": "mm"}
